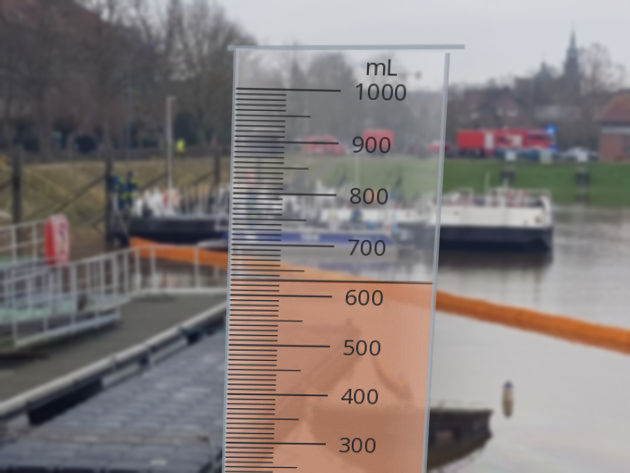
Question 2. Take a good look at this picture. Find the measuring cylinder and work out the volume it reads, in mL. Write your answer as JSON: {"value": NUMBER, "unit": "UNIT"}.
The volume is {"value": 630, "unit": "mL"}
